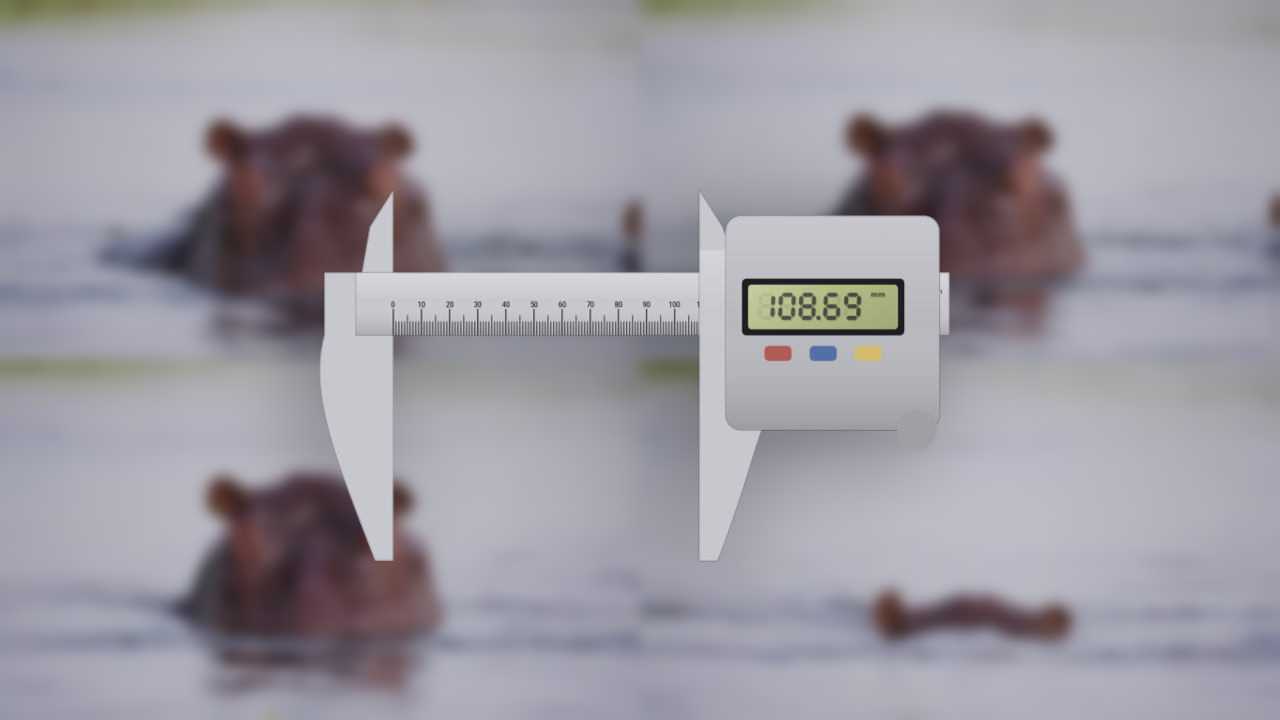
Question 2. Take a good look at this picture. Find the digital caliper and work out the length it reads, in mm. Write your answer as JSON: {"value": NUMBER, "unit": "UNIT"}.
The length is {"value": 108.69, "unit": "mm"}
